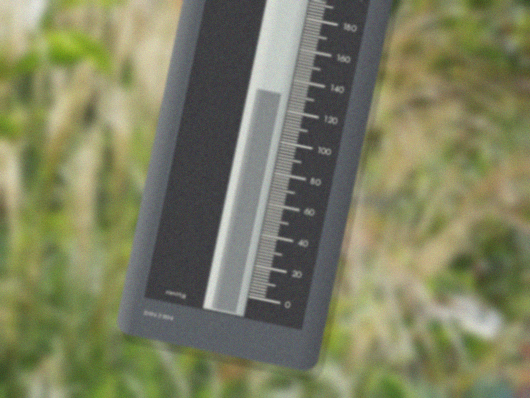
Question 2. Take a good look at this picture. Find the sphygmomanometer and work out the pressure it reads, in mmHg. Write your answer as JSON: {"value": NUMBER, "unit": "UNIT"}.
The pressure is {"value": 130, "unit": "mmHg"}
